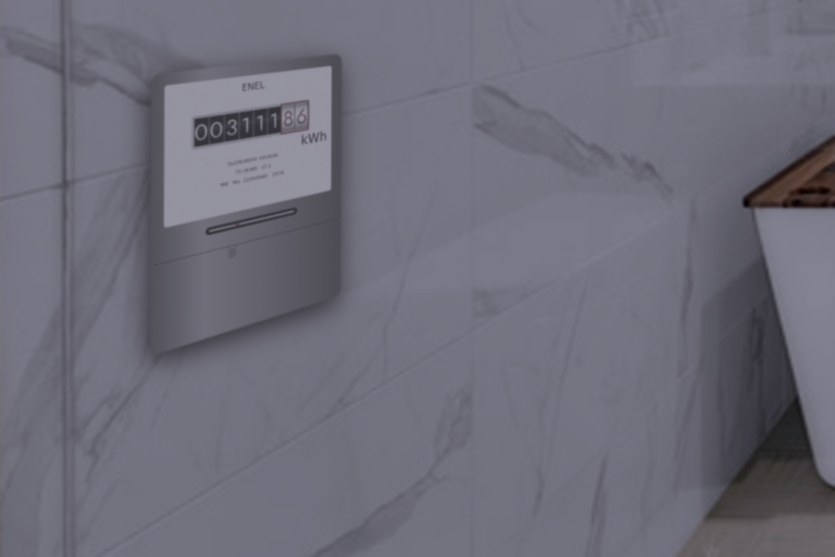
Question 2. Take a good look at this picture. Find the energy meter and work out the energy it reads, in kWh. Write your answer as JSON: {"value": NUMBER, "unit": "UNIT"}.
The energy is {"value": 3111.86, "unit": "kWh"}
